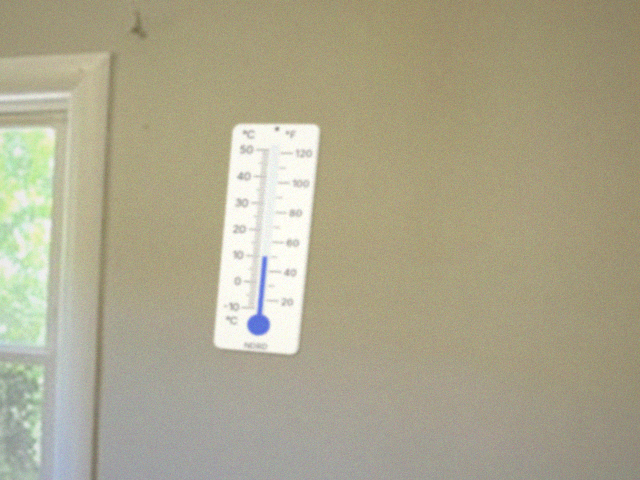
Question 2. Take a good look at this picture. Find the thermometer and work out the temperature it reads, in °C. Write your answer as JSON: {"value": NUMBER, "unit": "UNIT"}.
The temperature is {"value": 10, "unit": "°C"}
